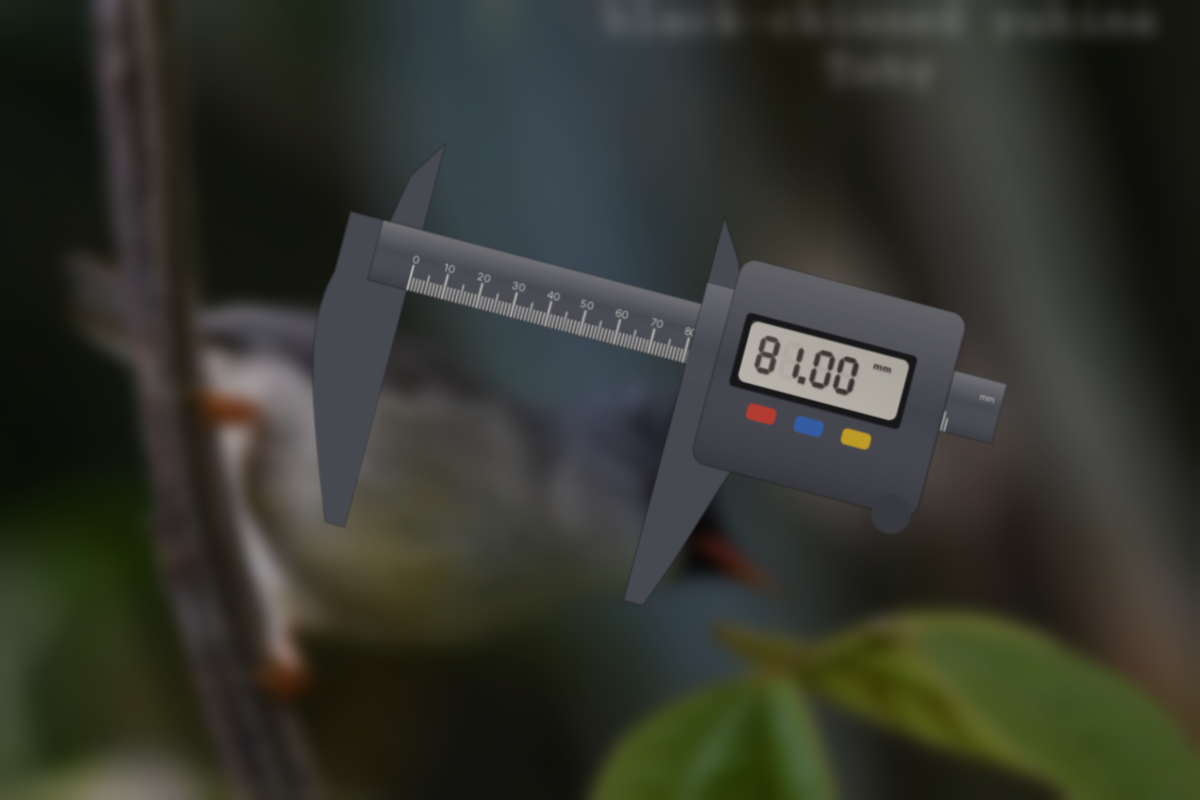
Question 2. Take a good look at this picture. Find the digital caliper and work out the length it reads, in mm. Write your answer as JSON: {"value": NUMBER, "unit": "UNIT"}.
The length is {"value": 81.00, "unit": "mm"}
